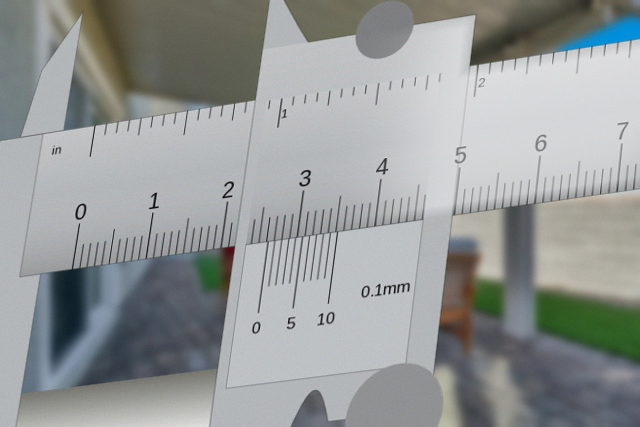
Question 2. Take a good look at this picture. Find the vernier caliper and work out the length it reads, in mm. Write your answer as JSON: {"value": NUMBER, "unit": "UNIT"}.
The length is {"value": 26.2, "unit": "mm"}
